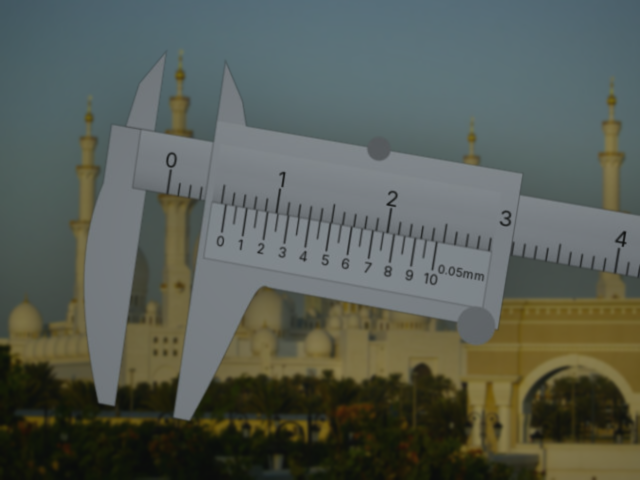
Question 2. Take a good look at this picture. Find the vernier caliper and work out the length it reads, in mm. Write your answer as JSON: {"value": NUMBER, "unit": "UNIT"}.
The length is {"value": 5.4, "unit": "mm"}
